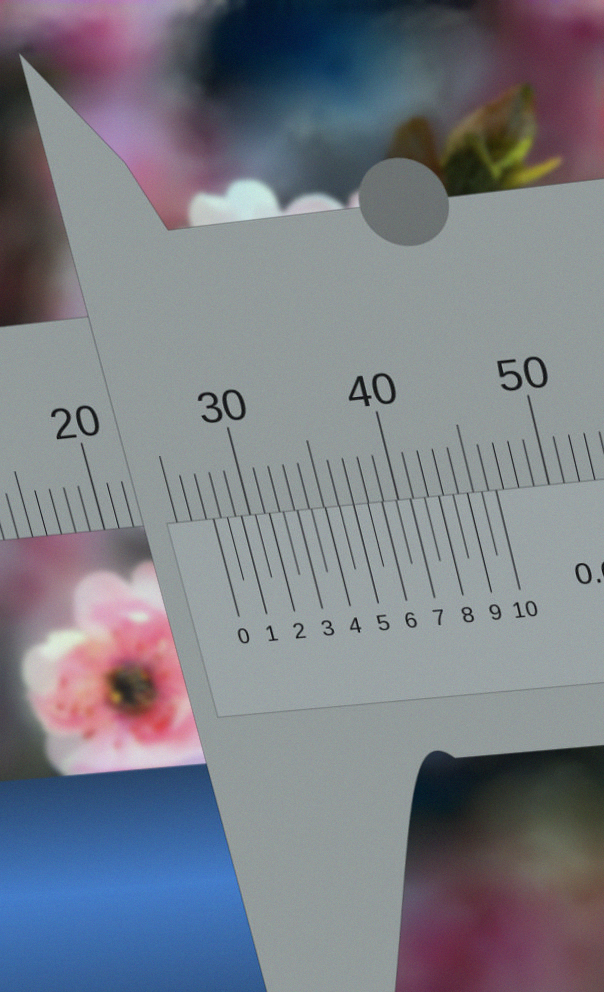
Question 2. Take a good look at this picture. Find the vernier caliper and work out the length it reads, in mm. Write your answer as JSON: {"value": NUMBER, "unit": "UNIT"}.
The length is {"value": 27.5, "unit": "mm"}
